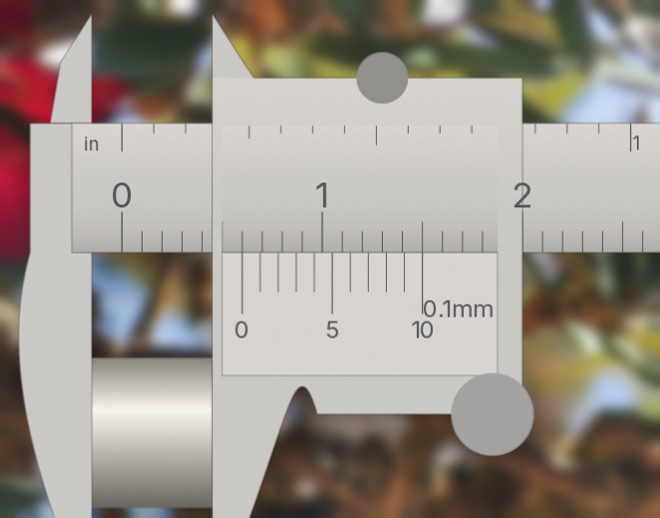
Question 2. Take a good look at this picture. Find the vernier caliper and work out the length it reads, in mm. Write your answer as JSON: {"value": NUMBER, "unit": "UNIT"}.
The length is {"value": 6.0, "unit": "mm"}
